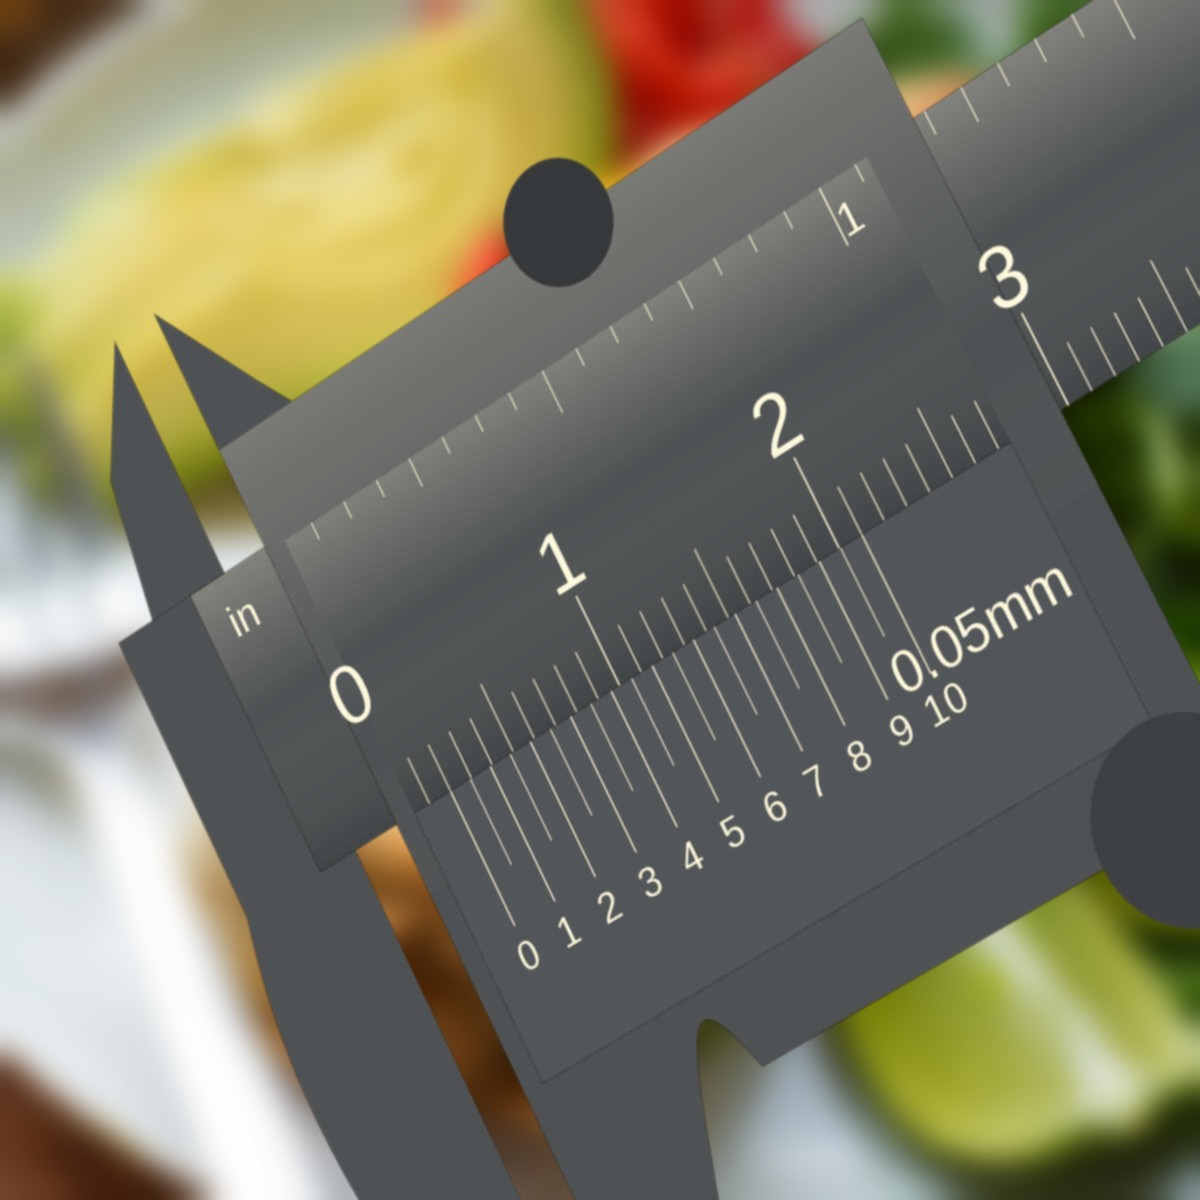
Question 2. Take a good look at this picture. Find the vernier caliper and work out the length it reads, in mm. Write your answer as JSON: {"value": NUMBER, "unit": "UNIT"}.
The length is {"value": 2.0, "unit": "mm"}
